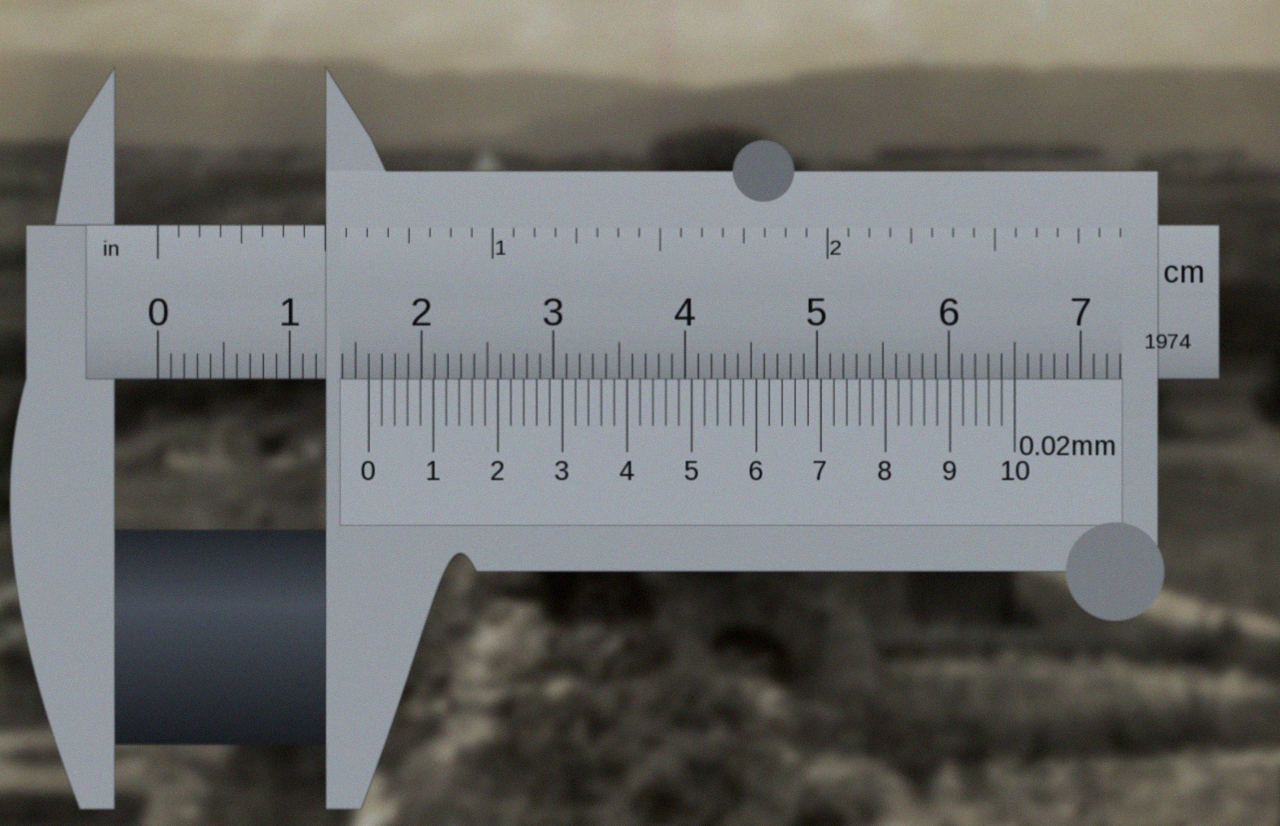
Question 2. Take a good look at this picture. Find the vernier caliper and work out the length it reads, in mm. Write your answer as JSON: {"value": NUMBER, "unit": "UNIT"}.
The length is {"value": 16.0, "unit": "mm"}
